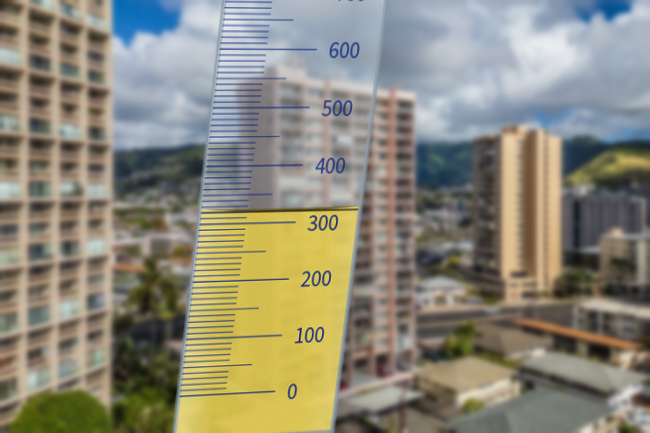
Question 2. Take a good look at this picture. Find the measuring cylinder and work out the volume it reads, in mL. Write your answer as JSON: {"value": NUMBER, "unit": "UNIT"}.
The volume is {"value": 320, "unit": "mL"}
